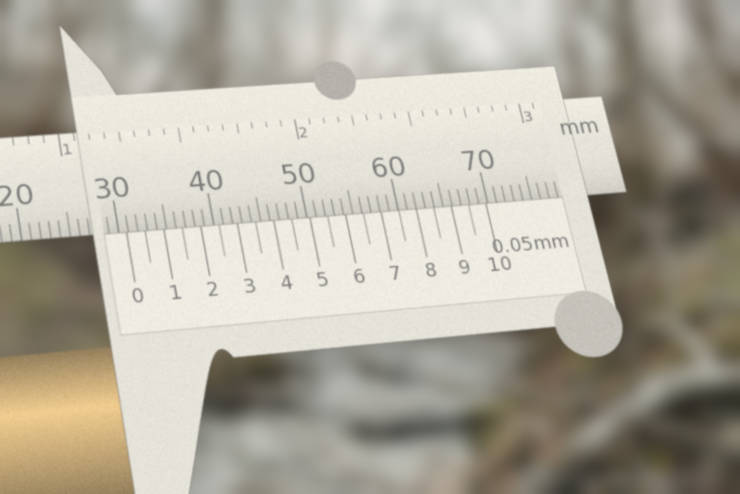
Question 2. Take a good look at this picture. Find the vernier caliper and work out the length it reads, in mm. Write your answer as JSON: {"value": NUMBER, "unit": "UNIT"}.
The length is {"value": 30.8, "unit": "mm"}
